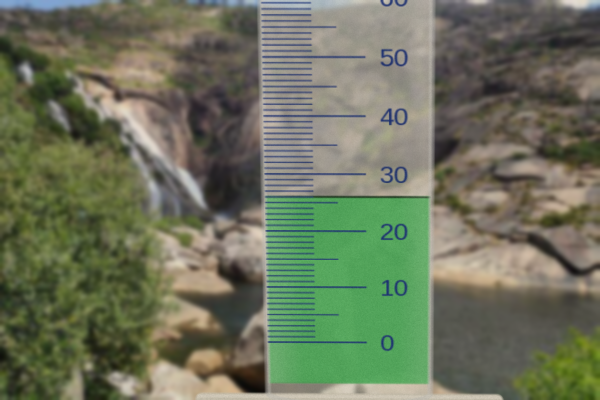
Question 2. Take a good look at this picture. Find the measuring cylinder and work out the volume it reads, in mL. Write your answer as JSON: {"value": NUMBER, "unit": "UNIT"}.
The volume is {"value": 26, "unit": "mL"}
